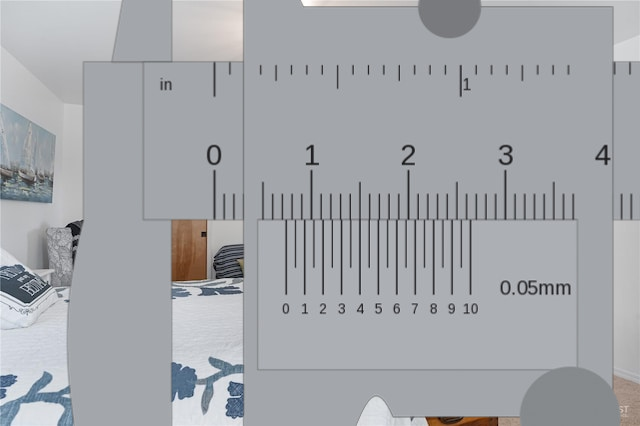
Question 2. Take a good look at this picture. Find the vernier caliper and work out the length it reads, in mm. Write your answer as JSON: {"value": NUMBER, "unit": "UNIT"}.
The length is {"value": 7.4, "unit": "mm"}
